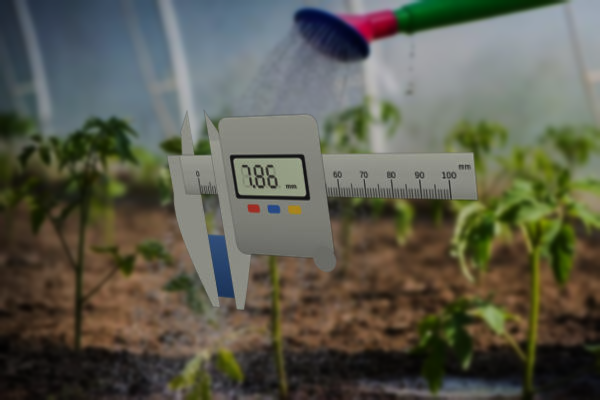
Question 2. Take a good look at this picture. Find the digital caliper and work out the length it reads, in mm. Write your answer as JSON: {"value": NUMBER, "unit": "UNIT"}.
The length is {"value": 7.86, "unit": "mm"}
